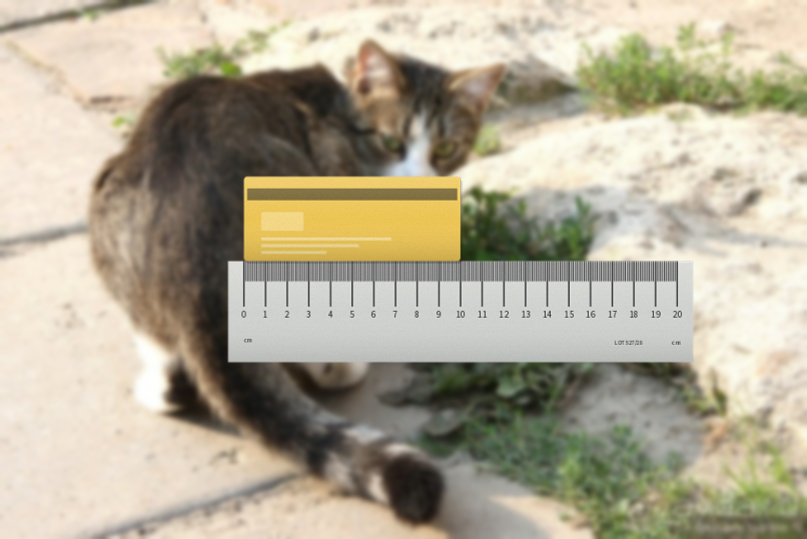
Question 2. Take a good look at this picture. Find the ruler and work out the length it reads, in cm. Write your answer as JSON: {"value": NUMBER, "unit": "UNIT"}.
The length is {"value": 10, "unit": "cm"}
